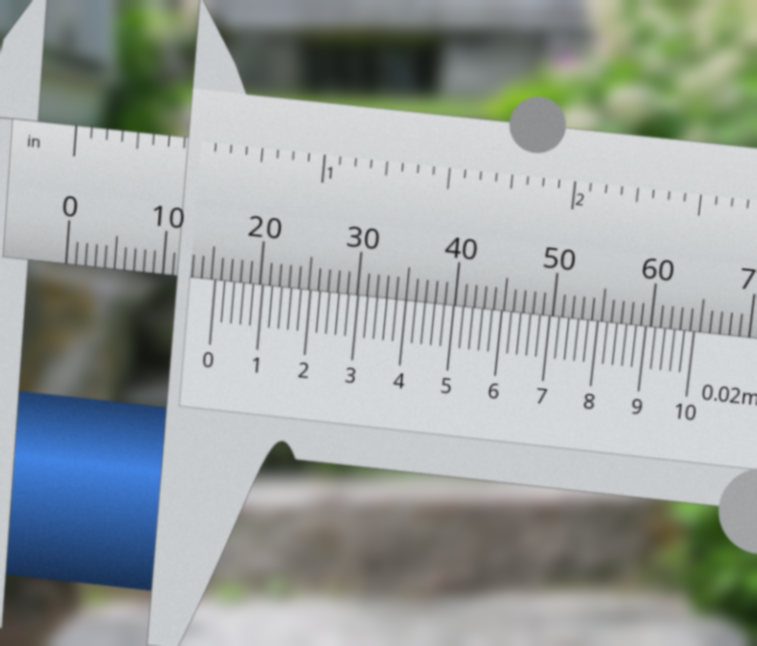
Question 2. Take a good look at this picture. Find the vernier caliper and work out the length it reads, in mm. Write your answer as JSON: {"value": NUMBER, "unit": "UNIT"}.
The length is {"value": 15.4, "unit": "mm"}
